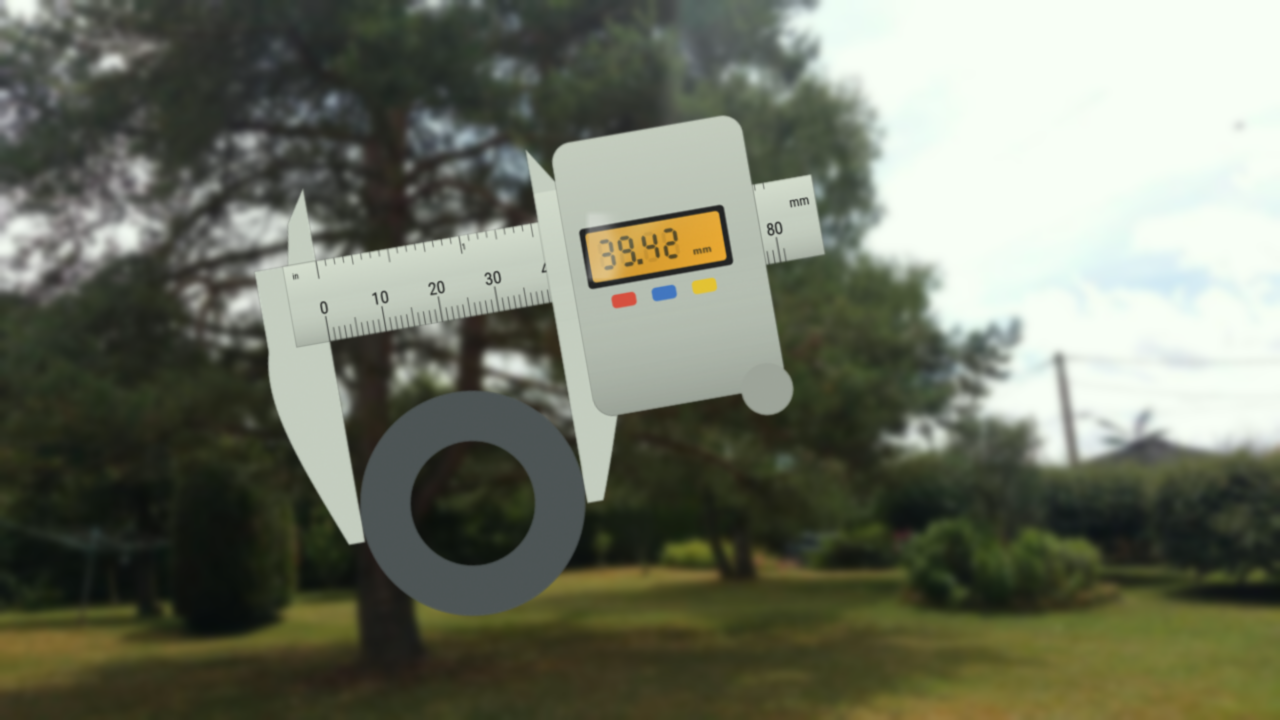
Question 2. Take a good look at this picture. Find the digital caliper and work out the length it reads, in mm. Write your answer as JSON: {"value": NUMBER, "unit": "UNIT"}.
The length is {"value": 39.42, "unit": "mm"}
